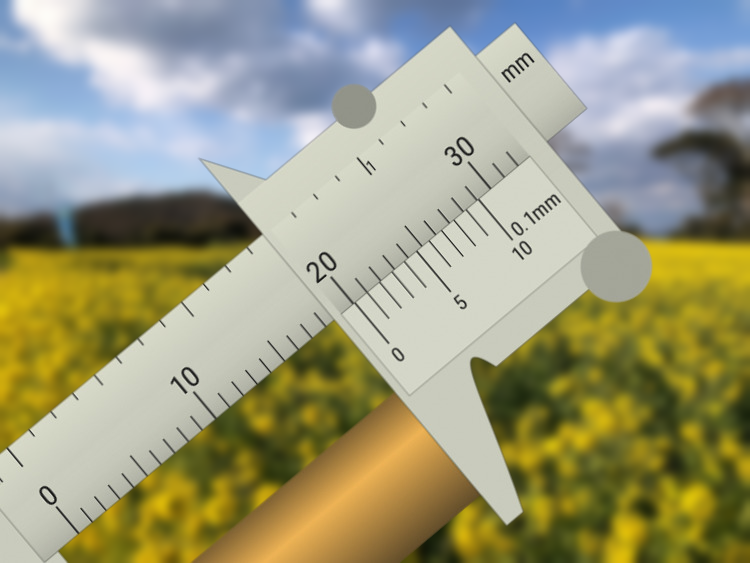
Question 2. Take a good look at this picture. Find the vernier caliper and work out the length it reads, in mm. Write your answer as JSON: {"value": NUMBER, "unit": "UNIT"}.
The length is {"value": 20.1, "unit": "mm"}
